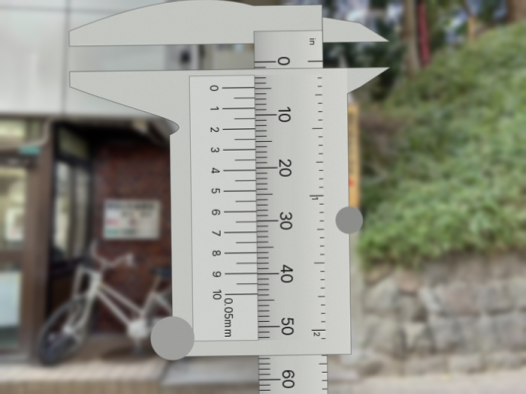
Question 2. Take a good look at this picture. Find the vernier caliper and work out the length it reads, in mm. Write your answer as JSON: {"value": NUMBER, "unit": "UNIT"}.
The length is {"value": 4.8, "unit": "mm"}
